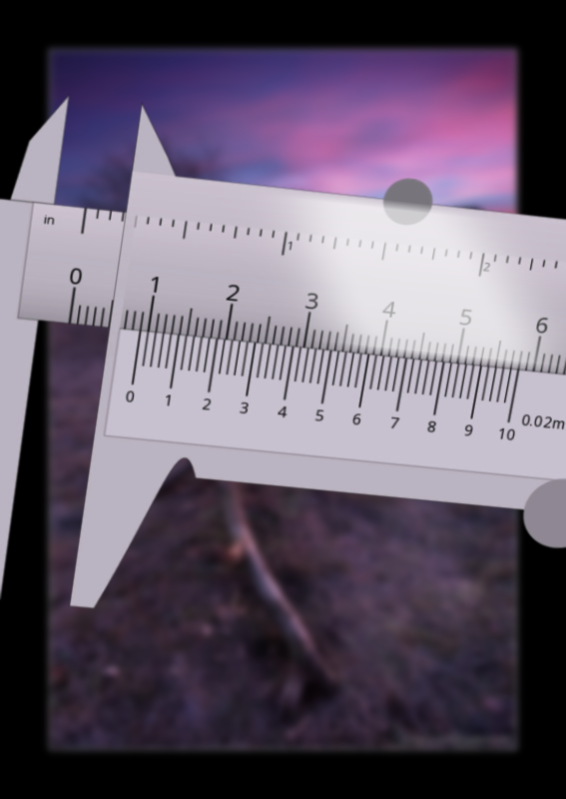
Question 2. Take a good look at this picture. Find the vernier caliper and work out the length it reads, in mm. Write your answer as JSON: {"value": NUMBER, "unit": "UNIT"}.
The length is {"value": 9.0, "unit": "mm"}
